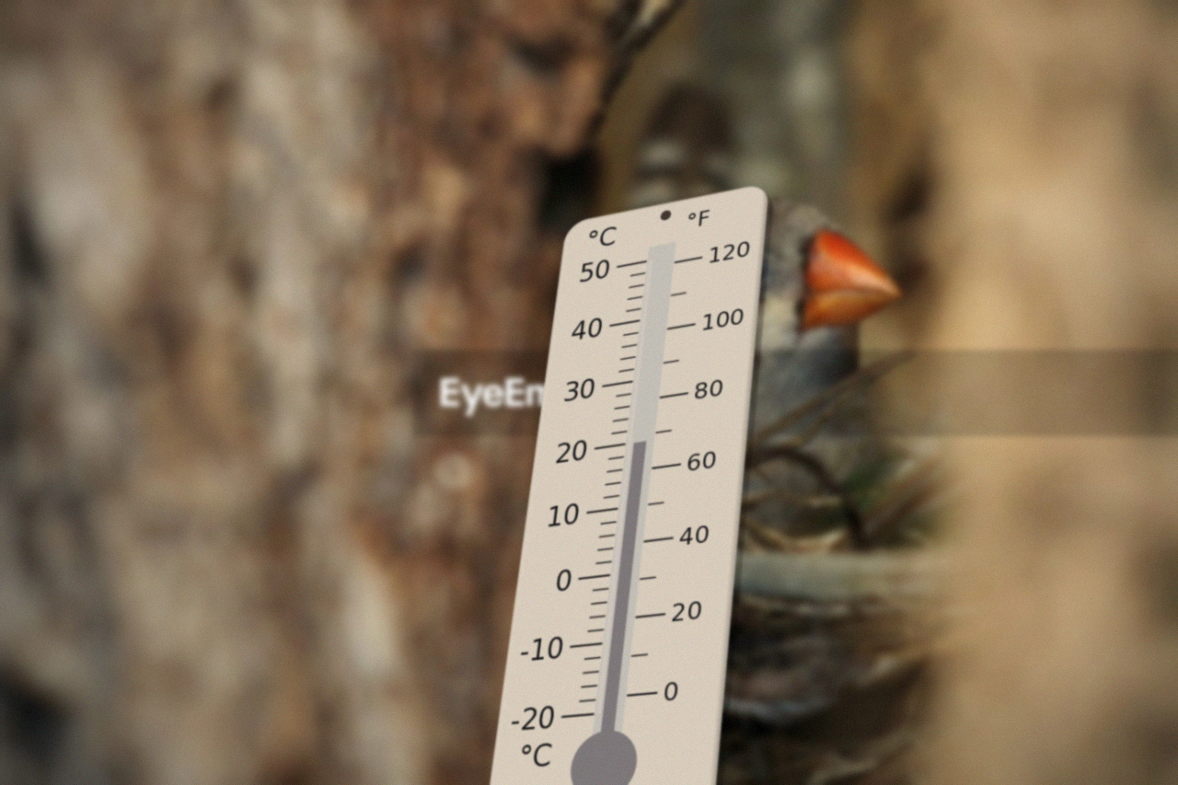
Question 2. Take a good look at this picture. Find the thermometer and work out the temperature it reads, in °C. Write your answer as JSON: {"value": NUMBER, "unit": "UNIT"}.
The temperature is {"value": 20, "unit": "°C"}
